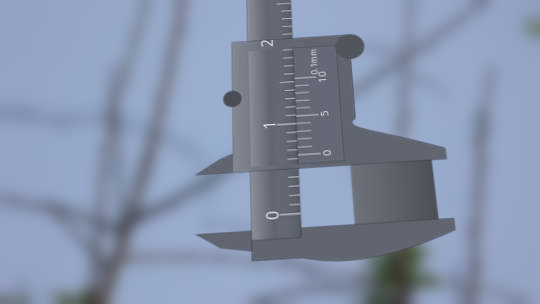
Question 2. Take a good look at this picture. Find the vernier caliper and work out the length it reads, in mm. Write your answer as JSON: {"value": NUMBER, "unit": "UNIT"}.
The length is {"value": 6.4, "unit": "mm"}
